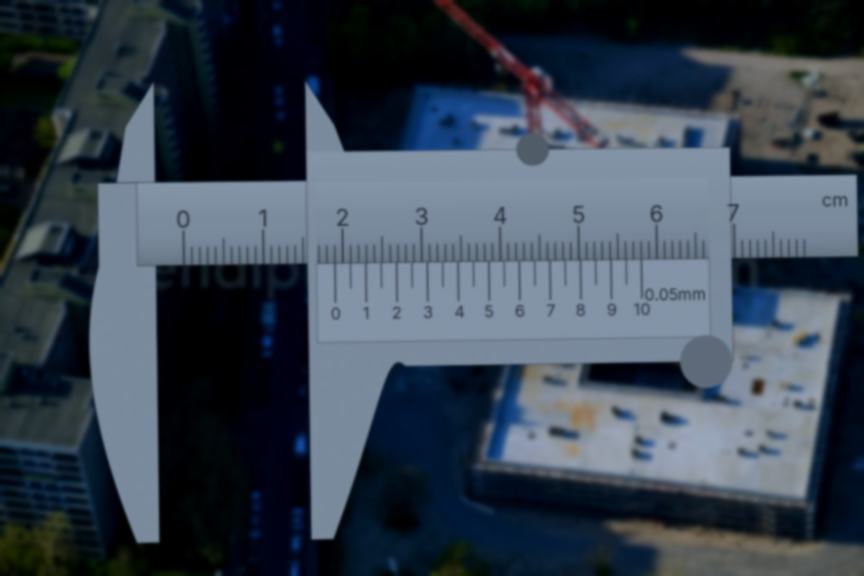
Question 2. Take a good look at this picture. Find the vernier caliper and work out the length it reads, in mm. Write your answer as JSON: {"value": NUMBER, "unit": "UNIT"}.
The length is {"value": 19.0, "unit": "mm"}
